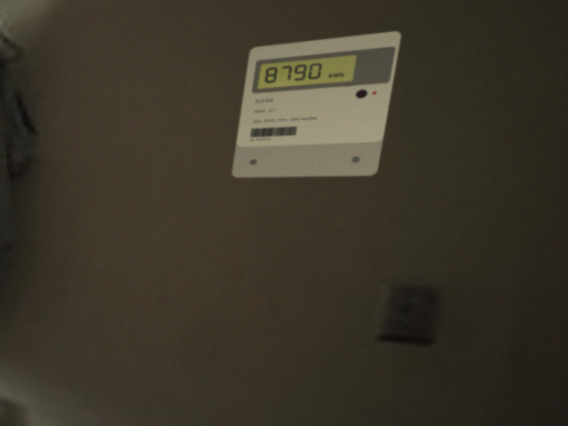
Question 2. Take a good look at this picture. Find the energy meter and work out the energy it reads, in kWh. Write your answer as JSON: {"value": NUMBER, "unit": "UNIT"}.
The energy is {"value": 8790, "unit": "kWh"}
